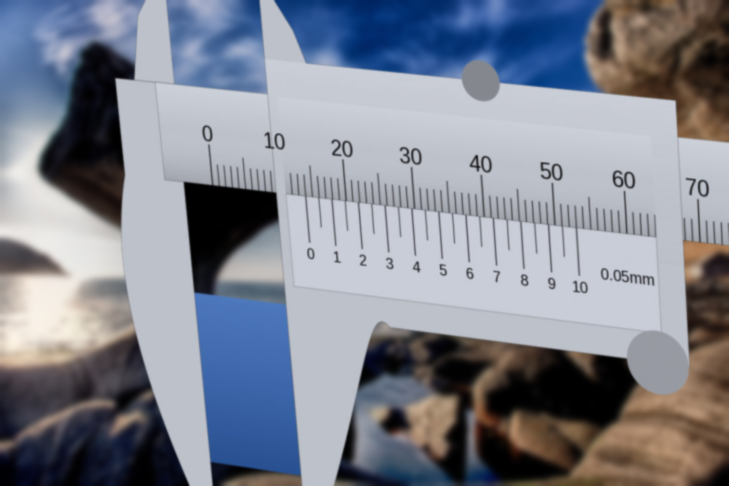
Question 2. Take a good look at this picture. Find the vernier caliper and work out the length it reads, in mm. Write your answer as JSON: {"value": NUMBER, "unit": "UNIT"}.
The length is {"value": 14.0, "unit": "mm"}
